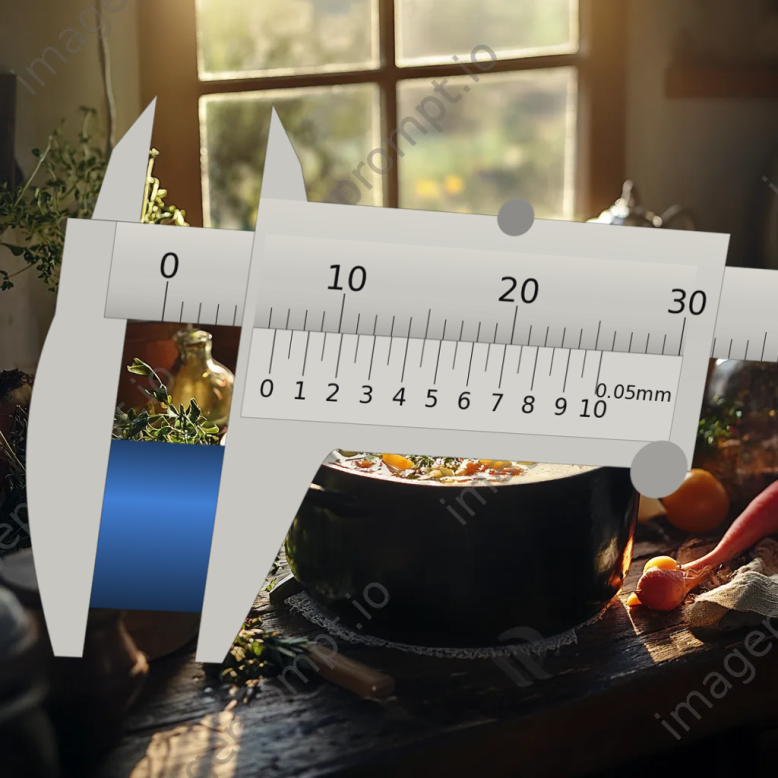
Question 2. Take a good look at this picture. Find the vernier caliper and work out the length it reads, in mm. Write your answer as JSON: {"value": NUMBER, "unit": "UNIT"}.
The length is {"value": 6.4, "unit": "mm"}
